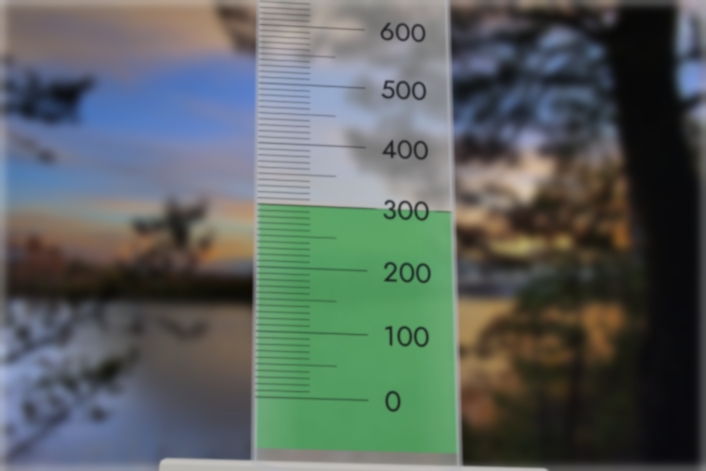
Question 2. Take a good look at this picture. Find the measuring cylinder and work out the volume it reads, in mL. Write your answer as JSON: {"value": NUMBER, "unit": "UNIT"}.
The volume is {"value": 300, "unit": "mL"}
